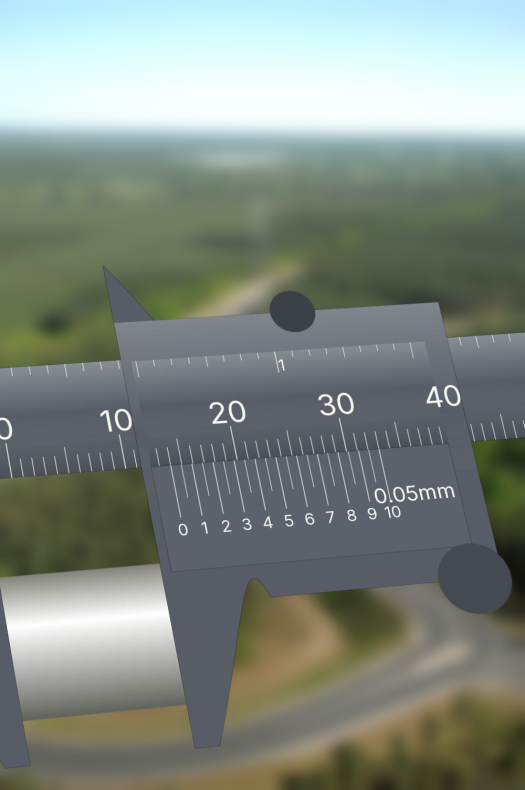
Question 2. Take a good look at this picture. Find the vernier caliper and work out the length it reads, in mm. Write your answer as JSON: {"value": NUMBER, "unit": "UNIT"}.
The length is {"value": 14.0, "unit": "mm"}
